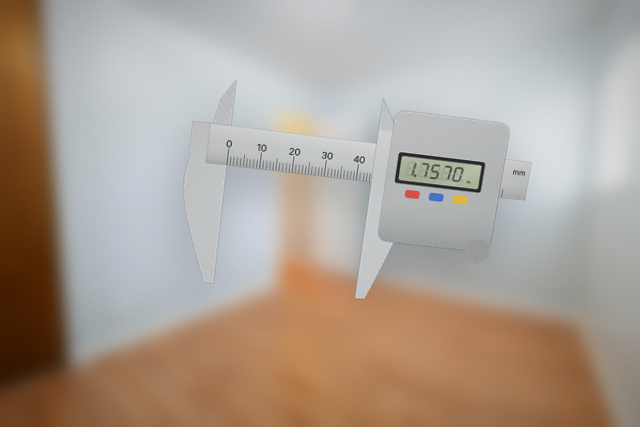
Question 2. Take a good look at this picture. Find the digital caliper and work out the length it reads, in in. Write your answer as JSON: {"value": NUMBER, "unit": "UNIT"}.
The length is {"value": 1.7570, "unit": "in"}
